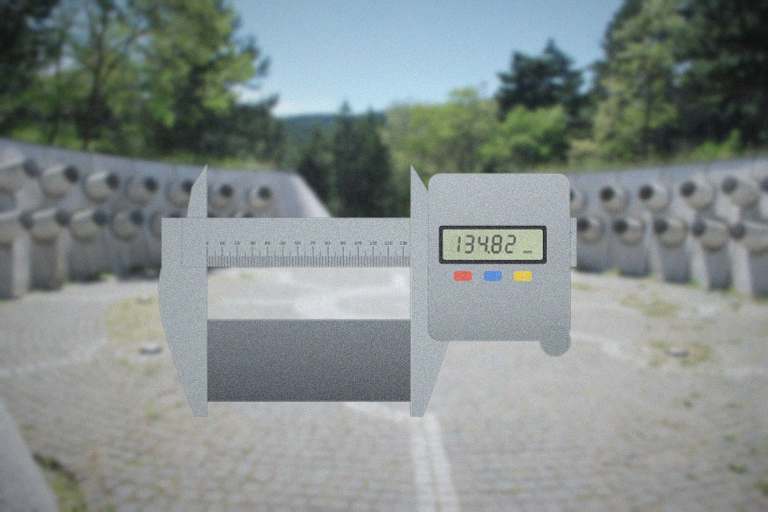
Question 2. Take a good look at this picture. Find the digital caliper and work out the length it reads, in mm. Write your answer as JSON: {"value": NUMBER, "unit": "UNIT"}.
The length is {"value": 134.82, "unit": "mm"}
